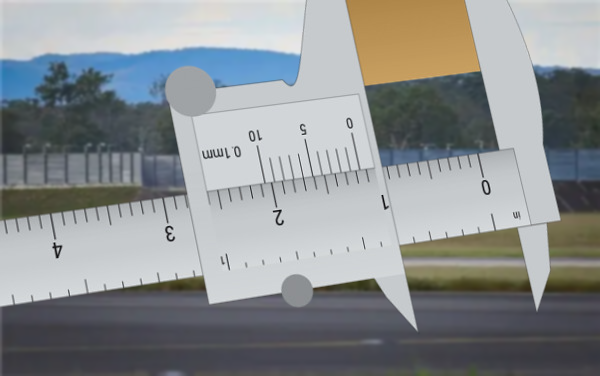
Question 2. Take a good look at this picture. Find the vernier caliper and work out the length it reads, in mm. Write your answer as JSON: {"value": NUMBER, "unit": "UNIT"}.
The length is {"value": 11.6, "unit": "mm"}
